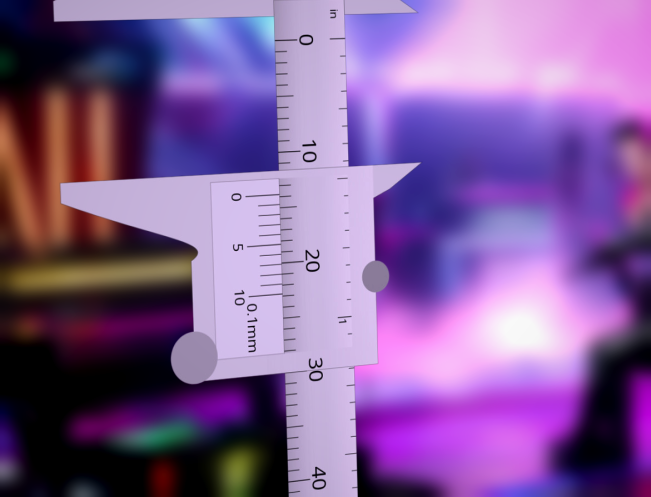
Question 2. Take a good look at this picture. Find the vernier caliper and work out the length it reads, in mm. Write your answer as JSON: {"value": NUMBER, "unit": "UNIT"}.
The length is {"value": 13.8, "unit": "mm"}
